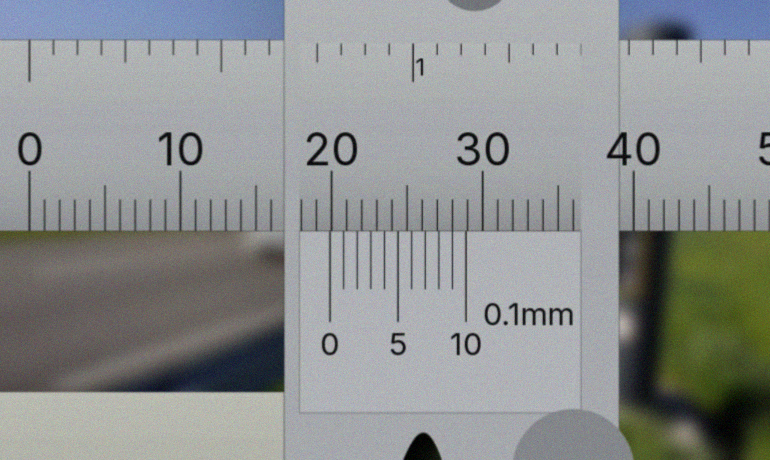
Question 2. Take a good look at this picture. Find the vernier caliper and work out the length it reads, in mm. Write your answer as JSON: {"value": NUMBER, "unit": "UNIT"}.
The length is {"value": 19.9, "unit": "mm"}
